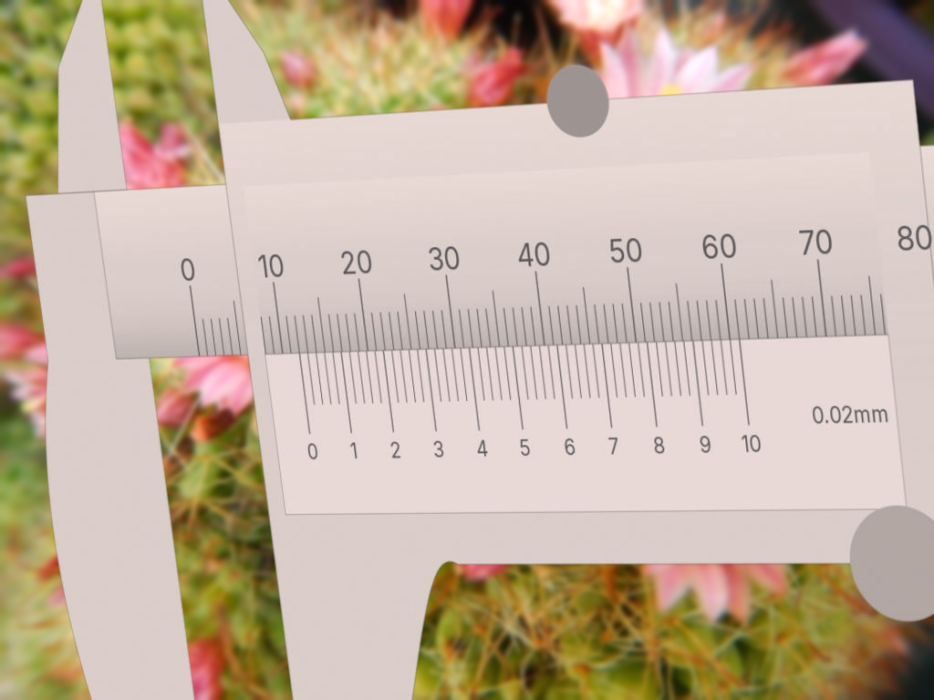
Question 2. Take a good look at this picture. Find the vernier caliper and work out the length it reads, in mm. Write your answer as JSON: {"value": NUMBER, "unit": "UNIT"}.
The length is {"value": 12.0, "unit": "mm"}
